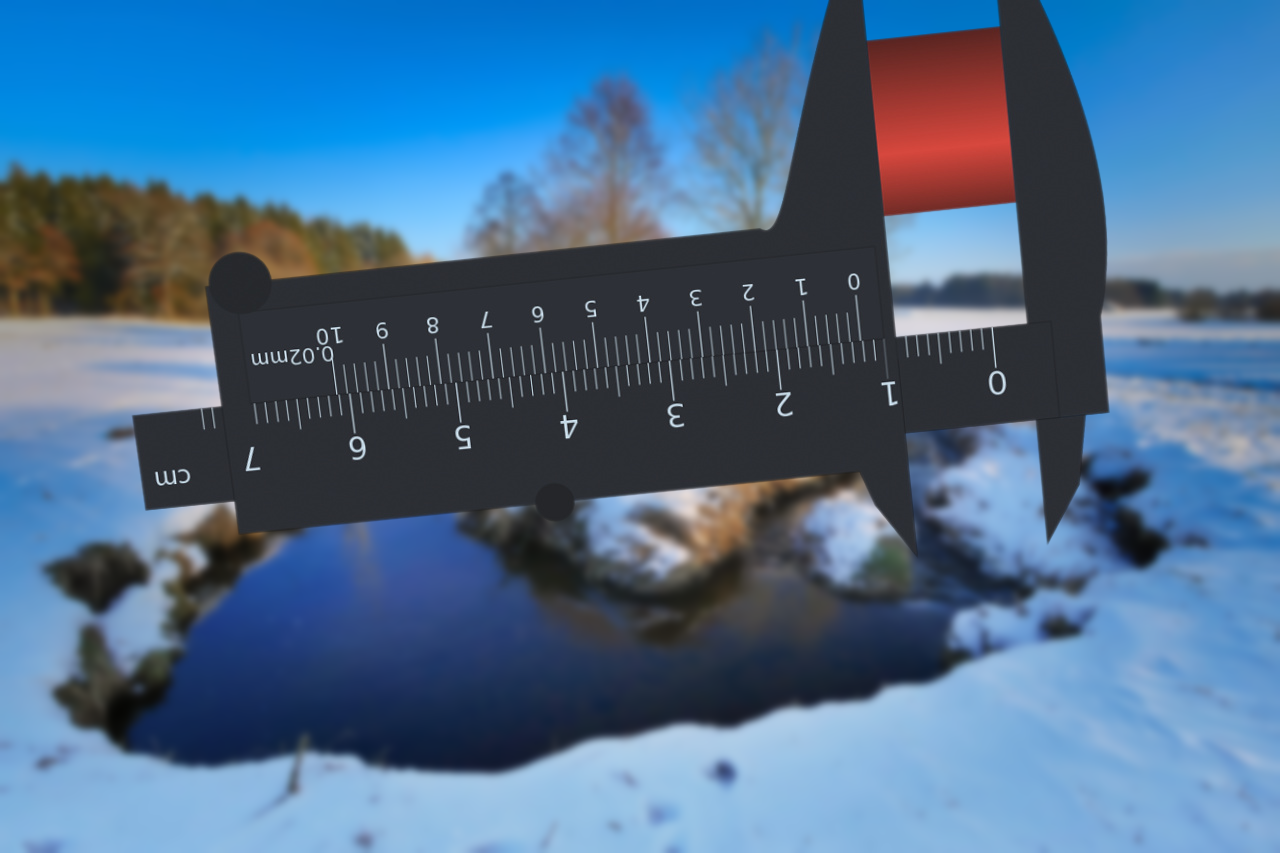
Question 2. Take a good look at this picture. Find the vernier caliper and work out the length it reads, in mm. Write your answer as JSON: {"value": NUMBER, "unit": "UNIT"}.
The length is {"value": 12.2, "unit": "mm"}
